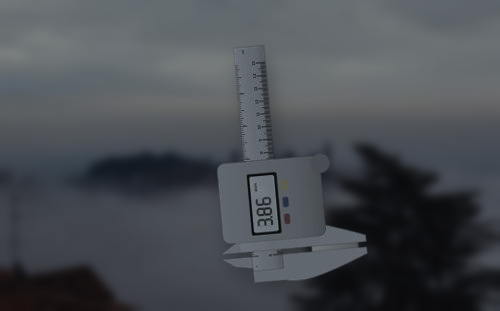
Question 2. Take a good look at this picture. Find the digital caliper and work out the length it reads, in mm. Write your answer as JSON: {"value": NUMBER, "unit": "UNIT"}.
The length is {"value": 3.86, "unit": "mm"}
